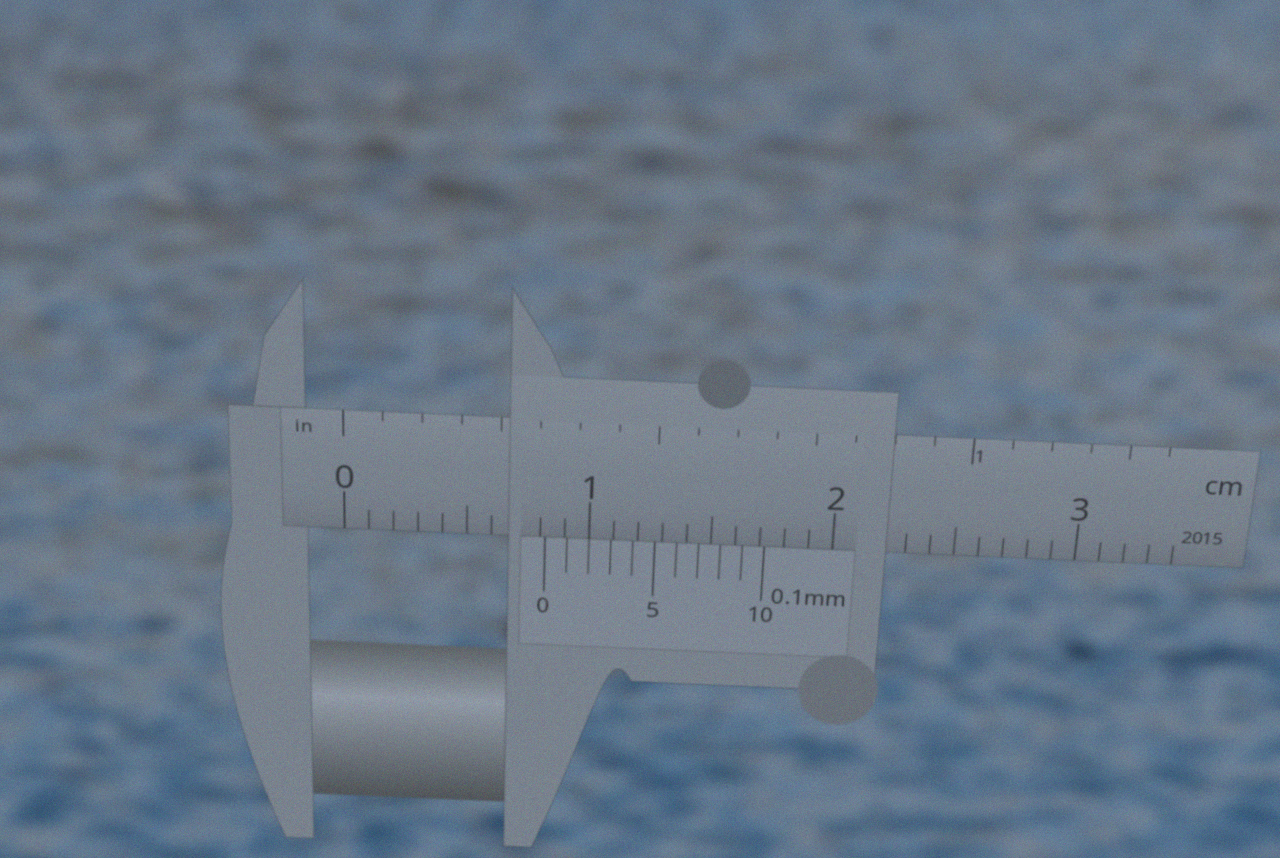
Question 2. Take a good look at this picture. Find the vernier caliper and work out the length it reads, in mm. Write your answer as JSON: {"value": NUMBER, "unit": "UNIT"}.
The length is {"value": 8.2, "unit": "mm"}
